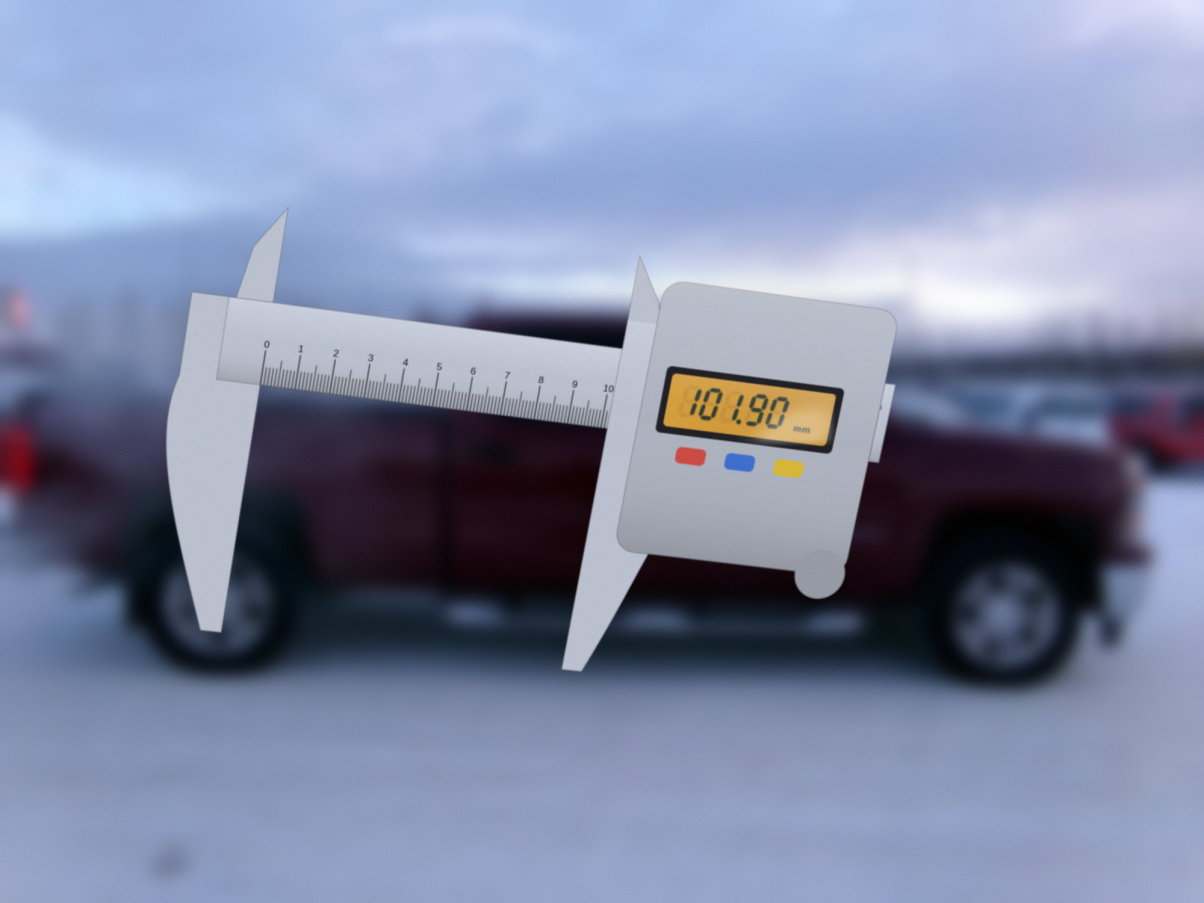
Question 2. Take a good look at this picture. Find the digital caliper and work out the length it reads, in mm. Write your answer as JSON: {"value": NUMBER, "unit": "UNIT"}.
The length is {"value": 101.90, "unit": "mm"}
